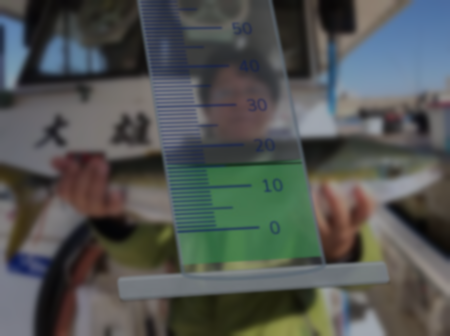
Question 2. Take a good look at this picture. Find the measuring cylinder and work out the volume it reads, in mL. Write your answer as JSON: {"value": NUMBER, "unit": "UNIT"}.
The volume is {"value": 15, "unit": "mL"}
